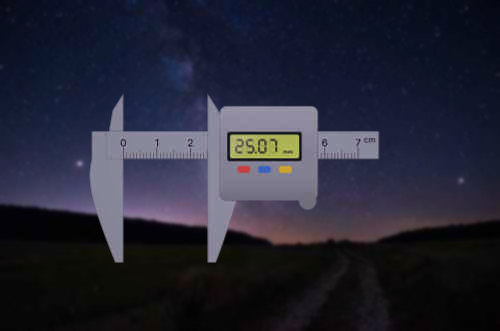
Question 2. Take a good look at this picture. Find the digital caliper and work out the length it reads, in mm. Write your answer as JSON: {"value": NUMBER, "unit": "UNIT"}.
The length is {"value": 25.07, "unit": "mm"}
